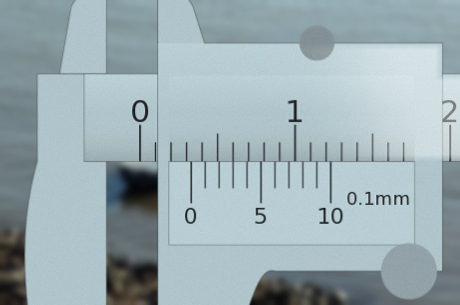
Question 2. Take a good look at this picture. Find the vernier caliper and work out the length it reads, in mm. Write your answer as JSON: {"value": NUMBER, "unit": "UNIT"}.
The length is {"value": 3.3, "unit": "mm"}
